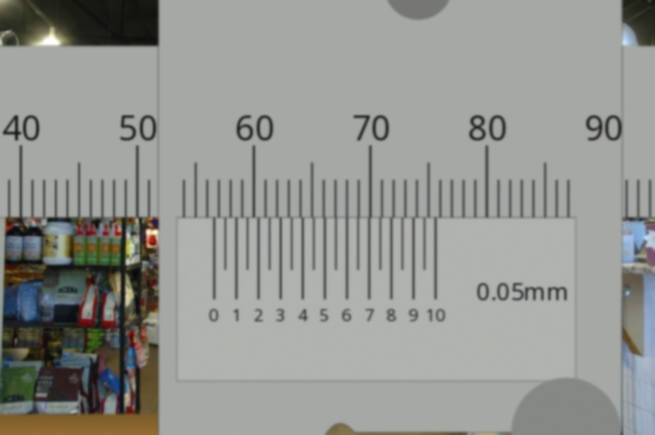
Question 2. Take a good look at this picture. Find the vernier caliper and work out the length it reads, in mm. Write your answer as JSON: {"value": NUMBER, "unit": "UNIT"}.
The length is {"value": 56.6, "unit": "mm"}
